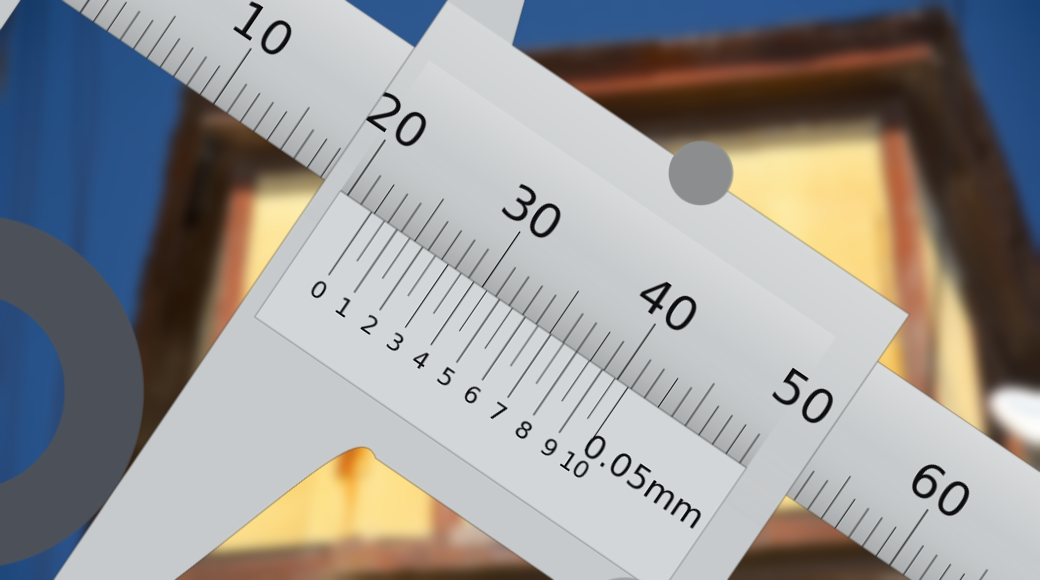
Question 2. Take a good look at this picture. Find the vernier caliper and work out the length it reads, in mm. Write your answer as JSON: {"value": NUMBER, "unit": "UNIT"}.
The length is {"value": 21.8, "unit": "mm"}
